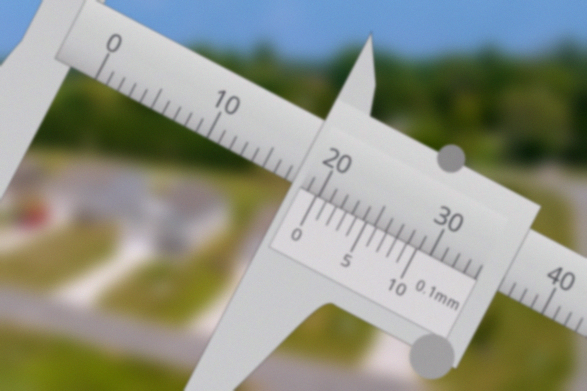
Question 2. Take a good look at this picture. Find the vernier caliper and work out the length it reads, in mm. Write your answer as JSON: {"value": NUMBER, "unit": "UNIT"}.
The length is {"value": 19.8, "unit": "mm"}
